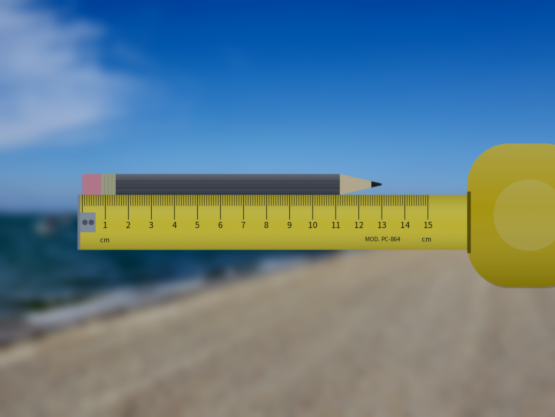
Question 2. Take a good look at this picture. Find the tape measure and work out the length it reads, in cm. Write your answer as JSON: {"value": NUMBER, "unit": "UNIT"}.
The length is {"value": 13, "unit": "cm"}
